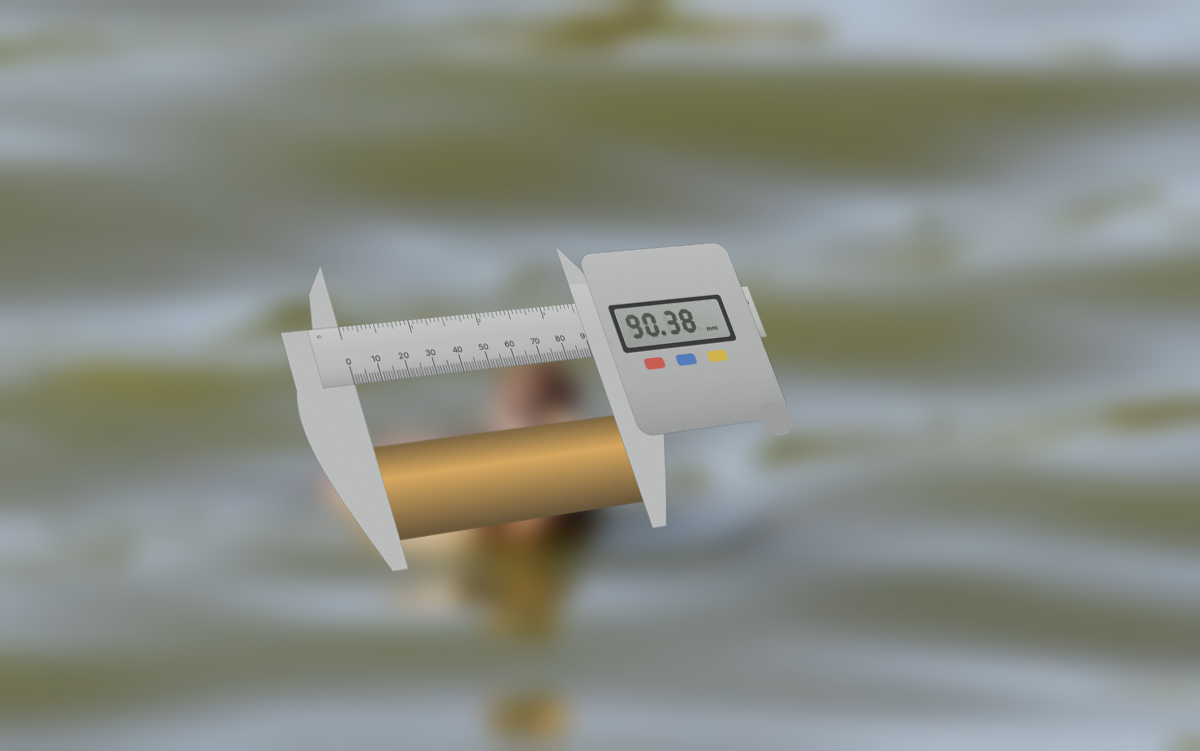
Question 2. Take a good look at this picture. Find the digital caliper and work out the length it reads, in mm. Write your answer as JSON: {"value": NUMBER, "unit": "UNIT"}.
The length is {"value": 90.38, "unit": "mm"}
